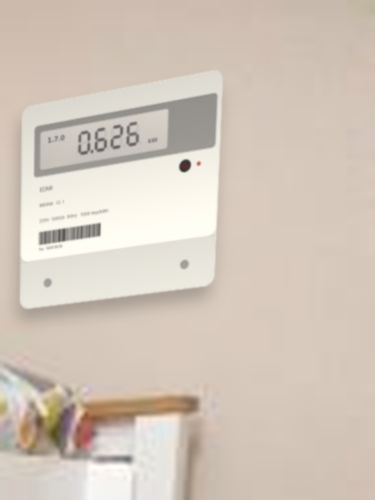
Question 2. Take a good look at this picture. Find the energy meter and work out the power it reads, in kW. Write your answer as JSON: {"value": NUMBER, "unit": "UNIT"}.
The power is {"value": 0.626, "unit": "kW"}
